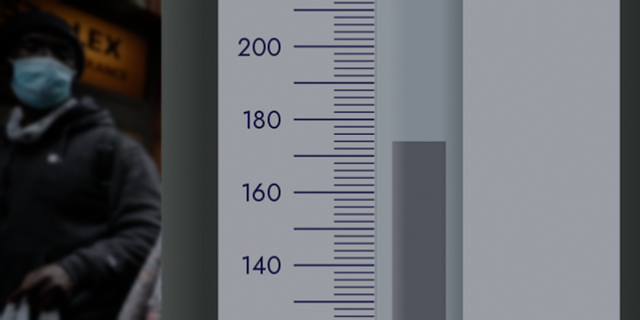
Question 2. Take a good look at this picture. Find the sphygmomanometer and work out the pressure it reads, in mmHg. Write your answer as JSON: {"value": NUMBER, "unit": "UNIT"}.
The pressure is {"value": 174, "unit": "mmHg"}
